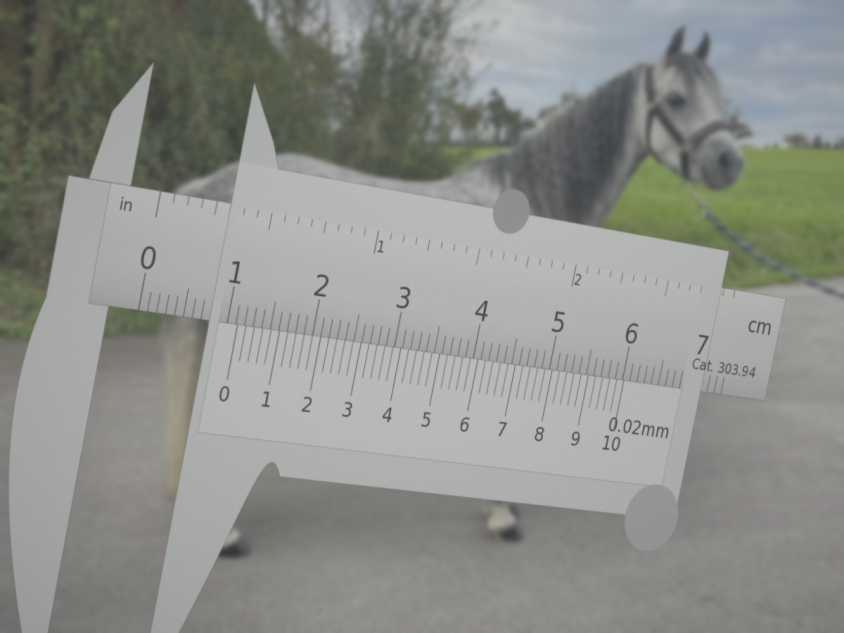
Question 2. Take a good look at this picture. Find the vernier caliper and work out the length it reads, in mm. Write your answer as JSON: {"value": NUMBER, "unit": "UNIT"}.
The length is {"value": 11.2, "unit": "mm"}
